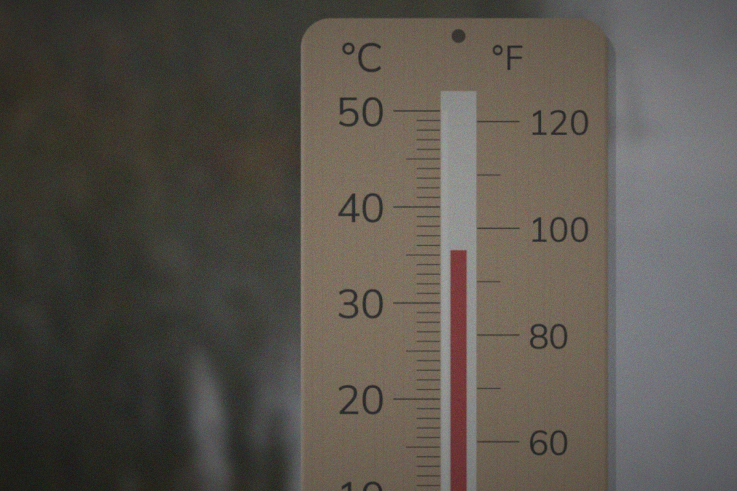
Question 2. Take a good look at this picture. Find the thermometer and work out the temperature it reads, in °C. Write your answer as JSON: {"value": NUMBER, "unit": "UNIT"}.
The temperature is {"value": 35.5, "unit": "°C"}
